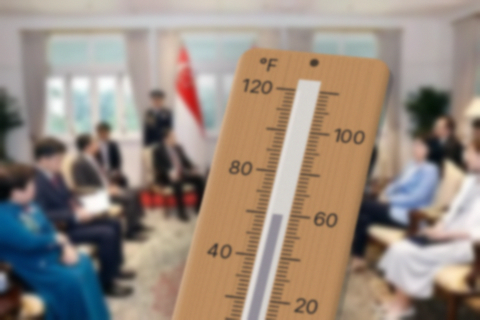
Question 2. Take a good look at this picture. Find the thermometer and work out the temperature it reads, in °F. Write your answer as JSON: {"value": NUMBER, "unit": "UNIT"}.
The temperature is {"value": 60, "unit": "°F"}
